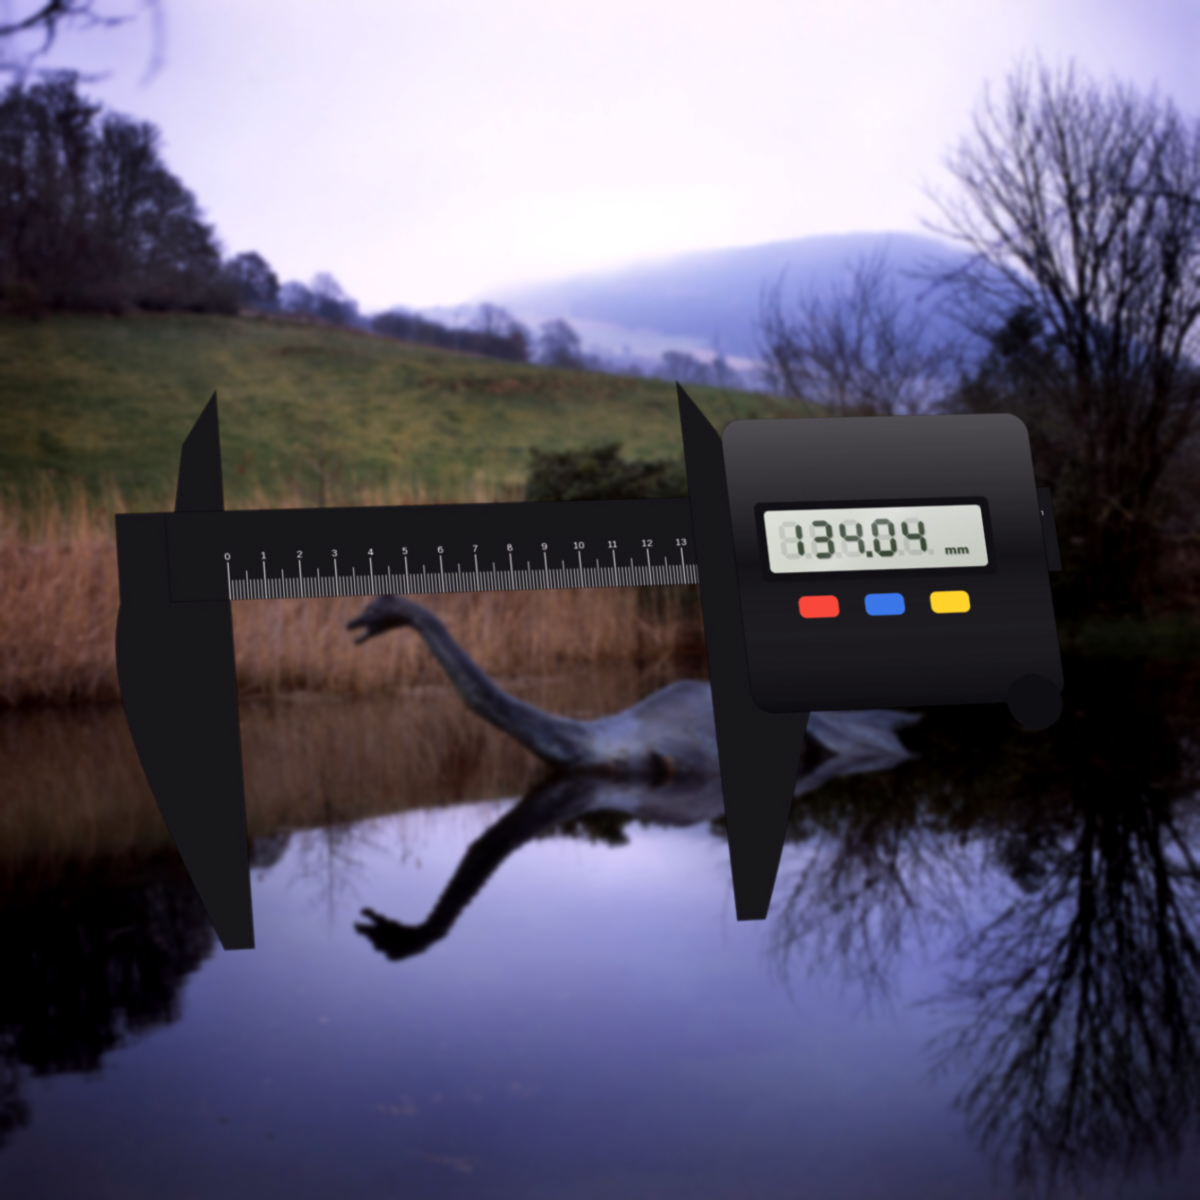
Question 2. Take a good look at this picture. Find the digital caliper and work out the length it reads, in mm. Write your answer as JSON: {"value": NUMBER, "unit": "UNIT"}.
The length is {"value": 134.04, "unit": "mm"}
